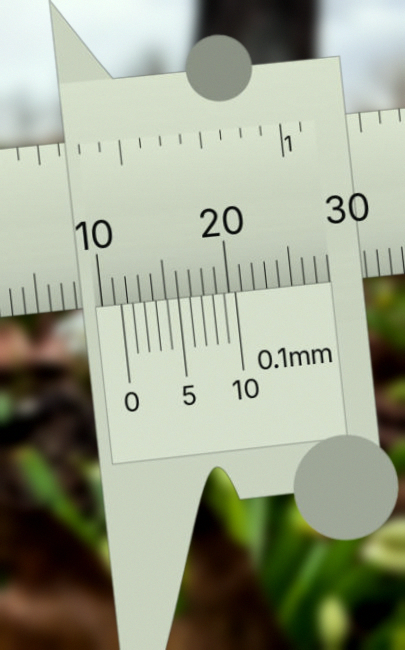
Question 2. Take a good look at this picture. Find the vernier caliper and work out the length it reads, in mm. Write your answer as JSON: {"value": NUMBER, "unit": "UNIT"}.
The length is {"value": 11.5, "unit": "mm"}
